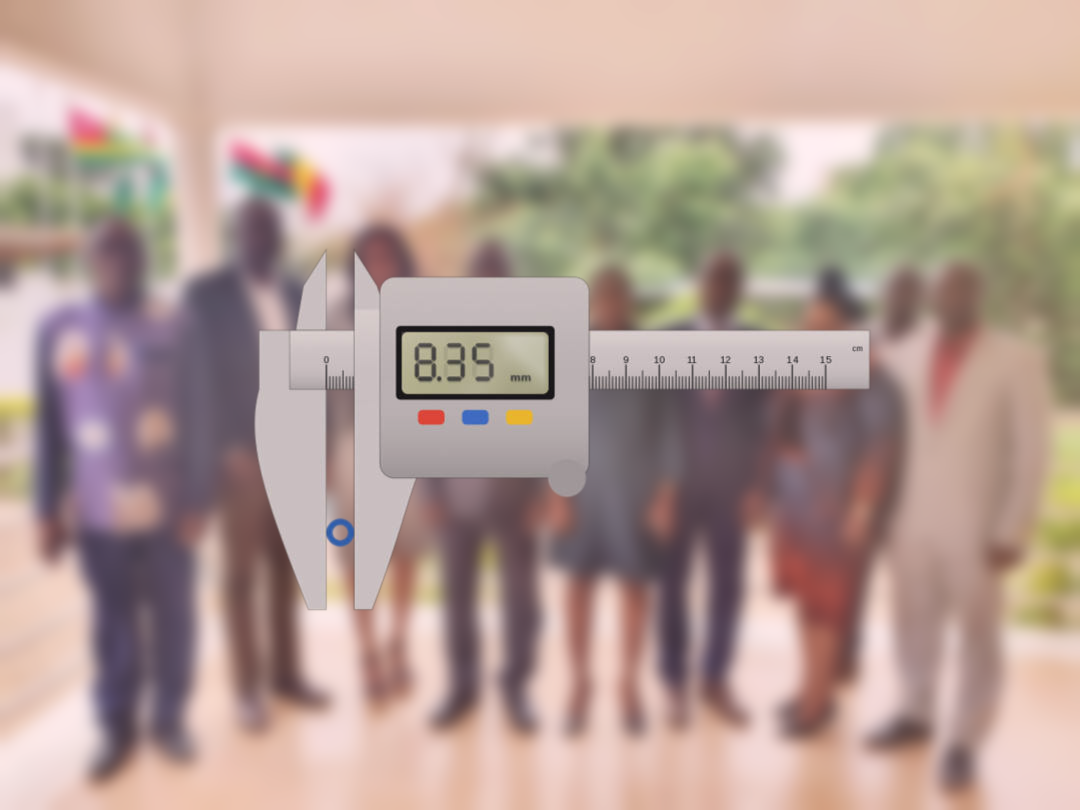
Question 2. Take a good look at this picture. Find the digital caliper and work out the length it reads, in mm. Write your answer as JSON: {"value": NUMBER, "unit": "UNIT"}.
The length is {"value": 8.35, "unit": "mm"}
